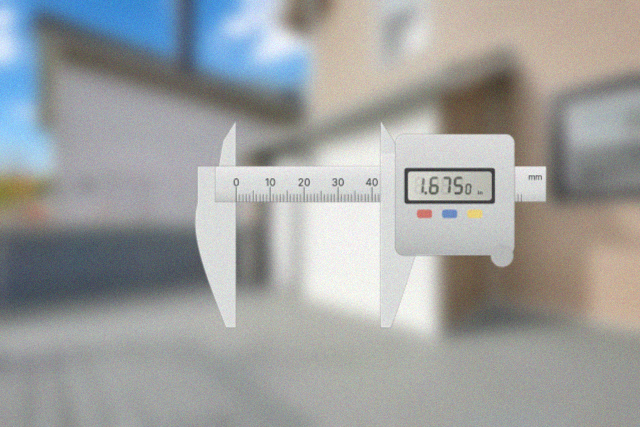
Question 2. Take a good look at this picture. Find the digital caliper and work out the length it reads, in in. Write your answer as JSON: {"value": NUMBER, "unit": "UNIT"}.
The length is {"value": 1.6750, "unit": "in"}
